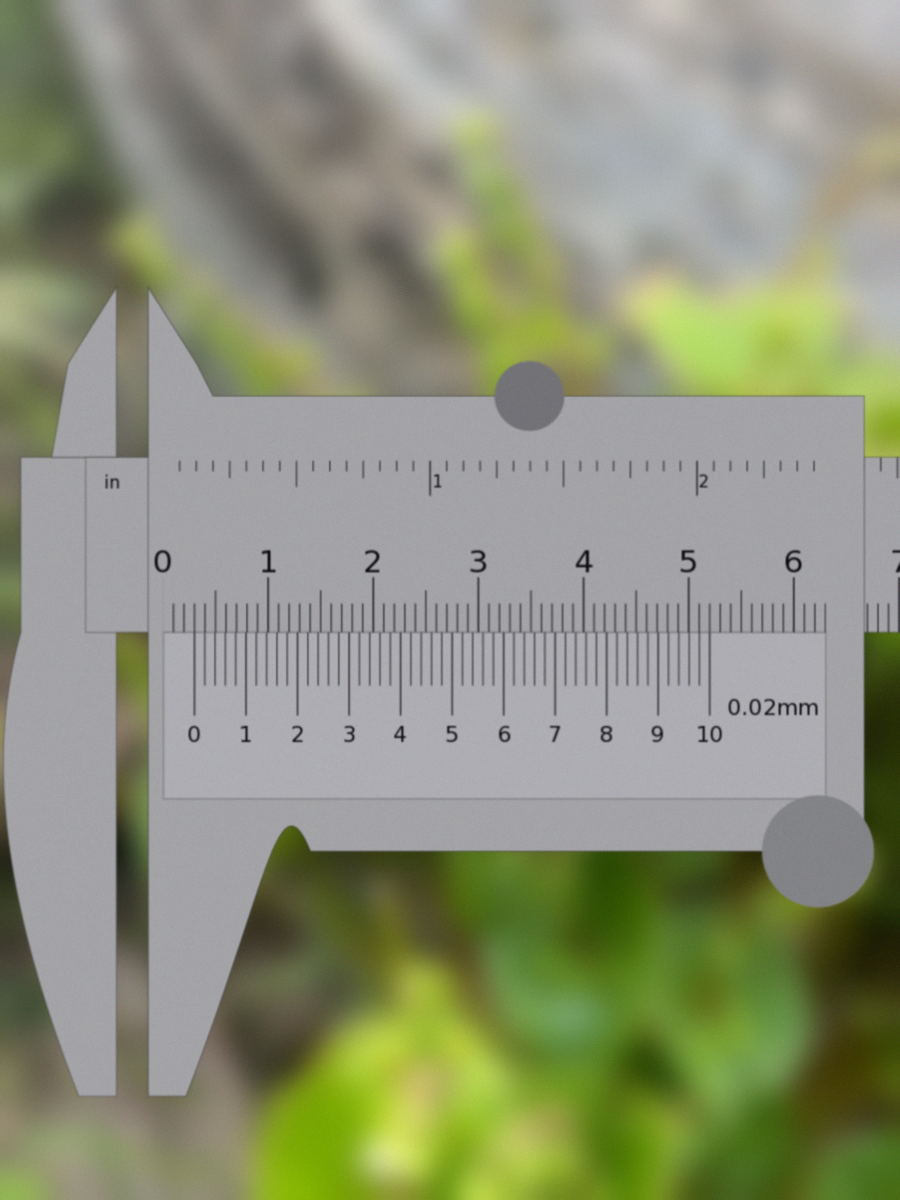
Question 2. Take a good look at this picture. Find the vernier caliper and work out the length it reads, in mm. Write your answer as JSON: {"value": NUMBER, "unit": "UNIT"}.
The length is {"value": 3.0, "unit": "mm"}
